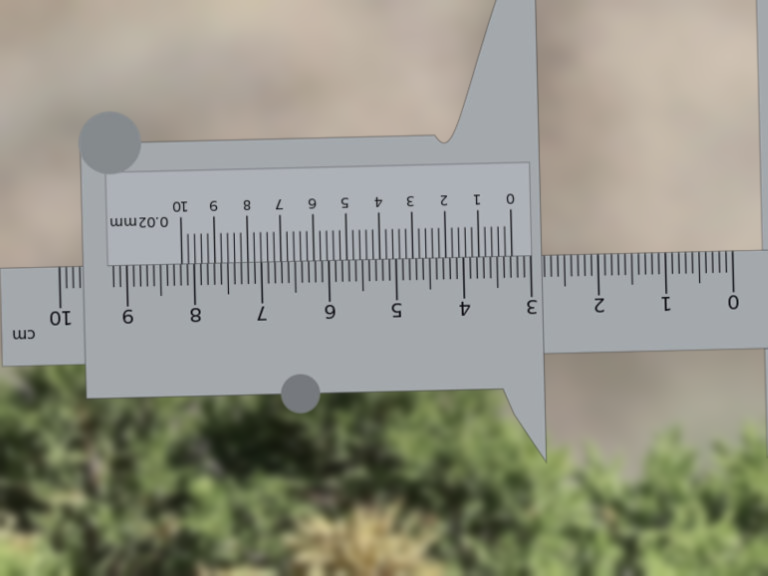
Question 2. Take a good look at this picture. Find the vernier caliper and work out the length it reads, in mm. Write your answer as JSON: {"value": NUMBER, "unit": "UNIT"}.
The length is {"value": 32.8, "unit": "mm"}
